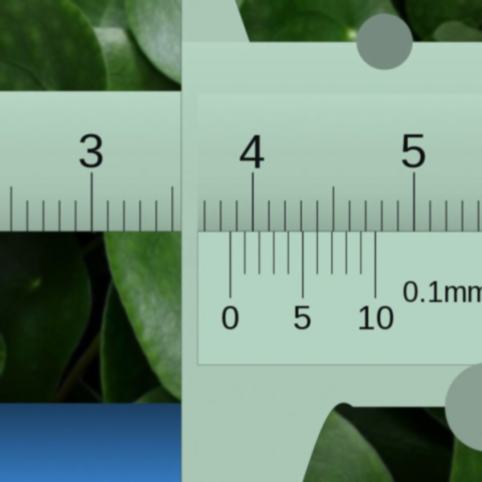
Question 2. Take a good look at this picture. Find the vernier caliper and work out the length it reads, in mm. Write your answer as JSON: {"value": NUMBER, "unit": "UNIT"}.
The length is {"value": 38.6, "unit": "mm"}
